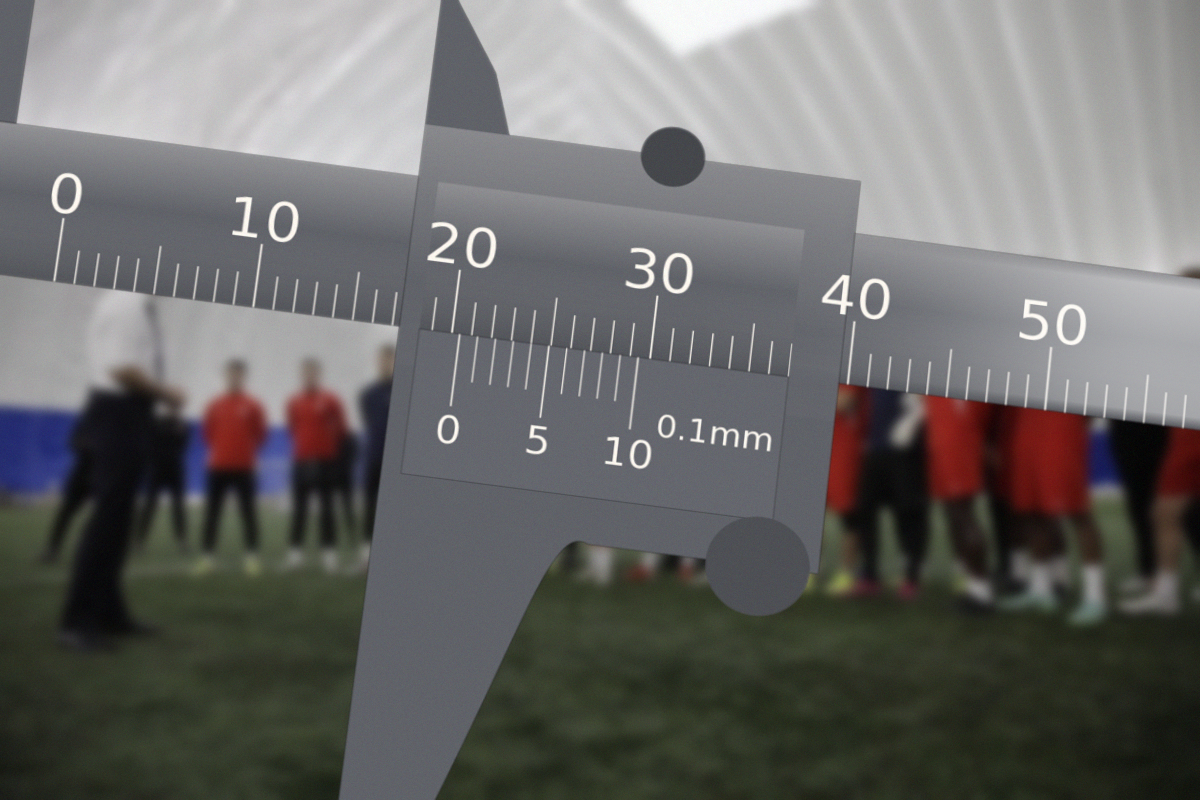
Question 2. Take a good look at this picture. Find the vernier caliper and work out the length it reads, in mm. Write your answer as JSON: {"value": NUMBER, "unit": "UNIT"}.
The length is {"value": 20.4, "unit": "mm"}
